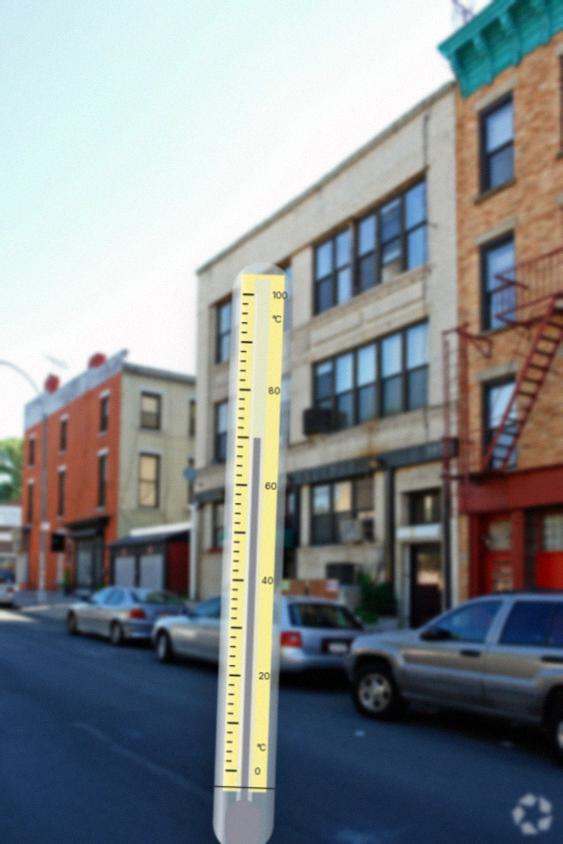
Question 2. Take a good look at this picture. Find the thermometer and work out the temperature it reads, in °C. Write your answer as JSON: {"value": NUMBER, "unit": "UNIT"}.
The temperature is {"value": 70, "unit": "°C"}
